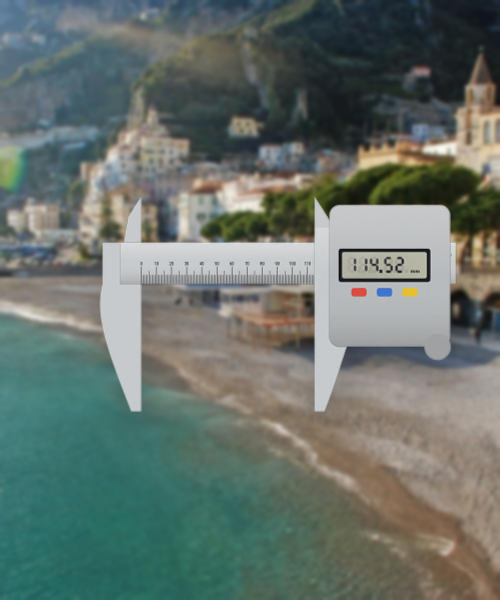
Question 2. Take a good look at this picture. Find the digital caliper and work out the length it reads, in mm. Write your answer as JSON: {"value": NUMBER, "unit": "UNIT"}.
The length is {"value": 114.52, "unit": "mm"}
